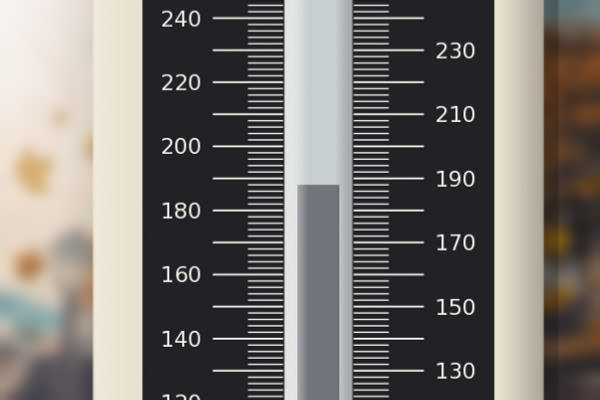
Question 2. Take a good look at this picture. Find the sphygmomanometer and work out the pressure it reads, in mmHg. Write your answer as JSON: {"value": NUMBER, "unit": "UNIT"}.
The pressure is {"value": 188, "unit": "mmHg"}
